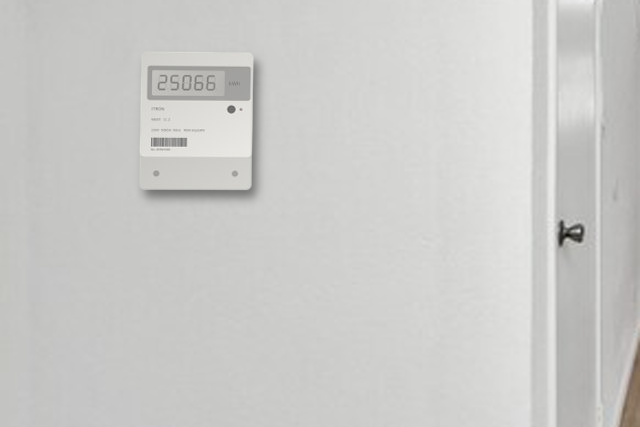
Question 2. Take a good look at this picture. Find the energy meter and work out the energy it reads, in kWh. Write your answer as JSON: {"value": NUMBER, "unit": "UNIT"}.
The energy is {"value": 25066, "unit": "kWh"}
